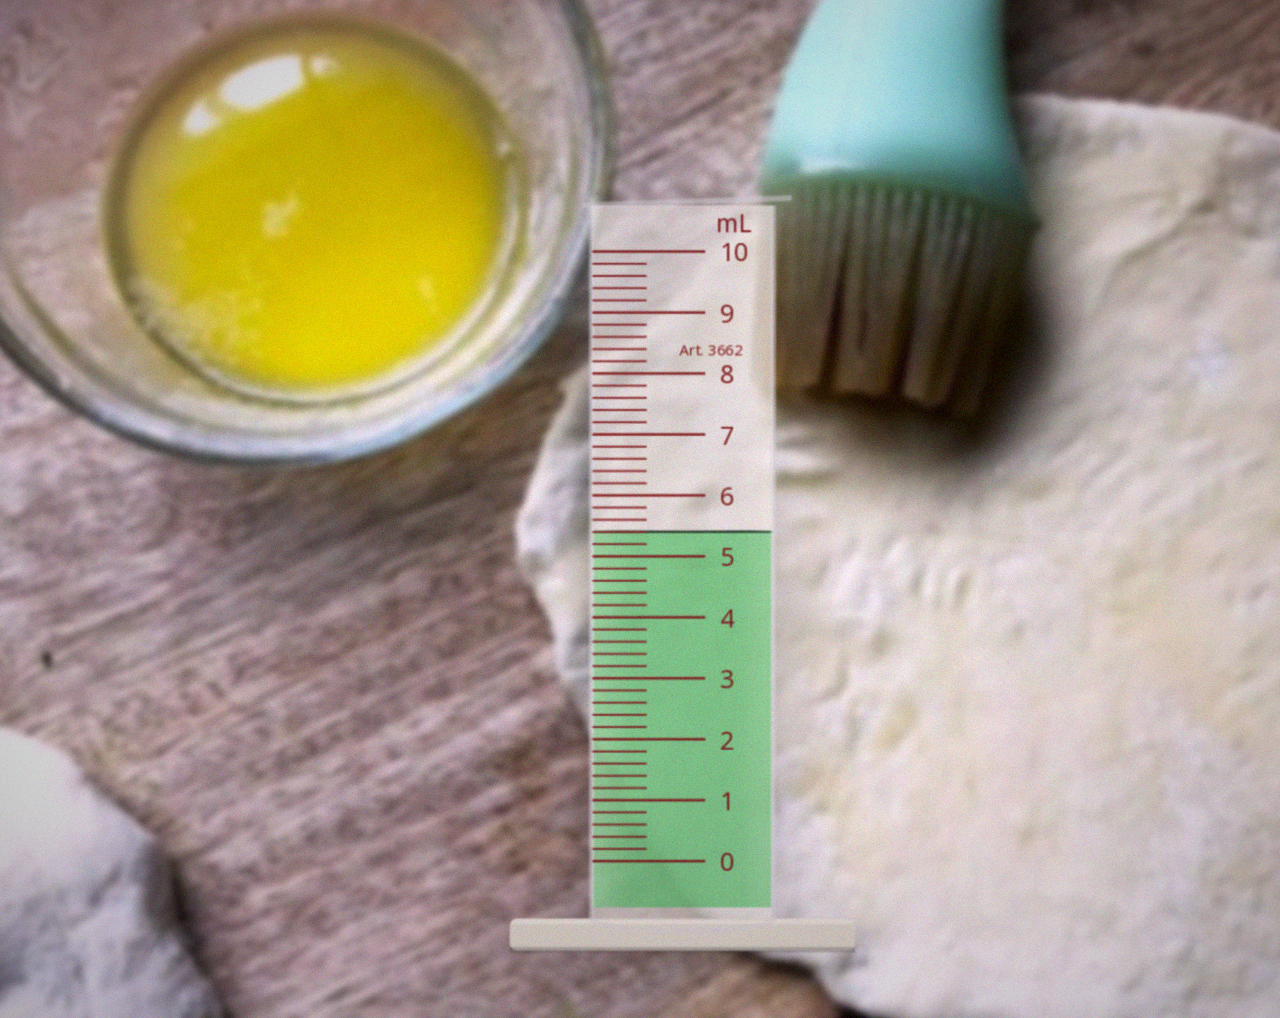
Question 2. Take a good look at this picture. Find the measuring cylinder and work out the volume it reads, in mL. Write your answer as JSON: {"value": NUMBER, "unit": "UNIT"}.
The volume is {"value": 5.4, "unit": "mL"}
